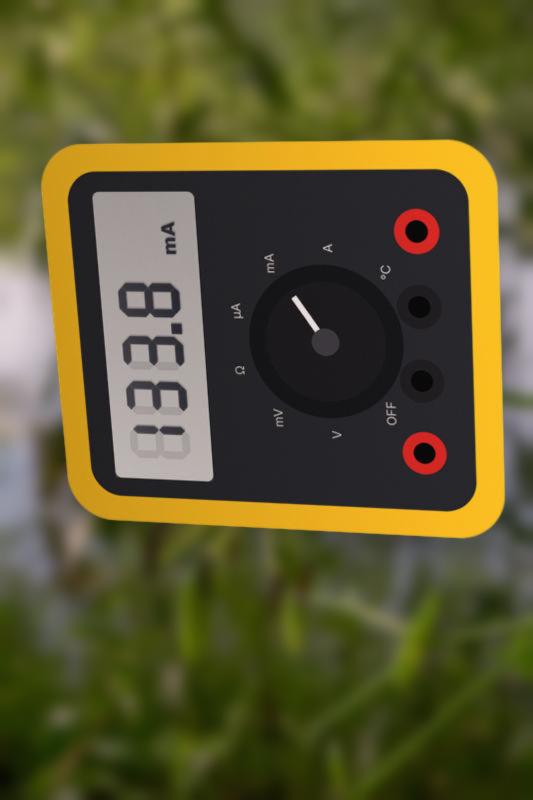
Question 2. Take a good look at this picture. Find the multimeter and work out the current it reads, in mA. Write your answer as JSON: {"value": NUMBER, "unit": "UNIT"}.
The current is {"value": 133.8, "unit": "mA"}
